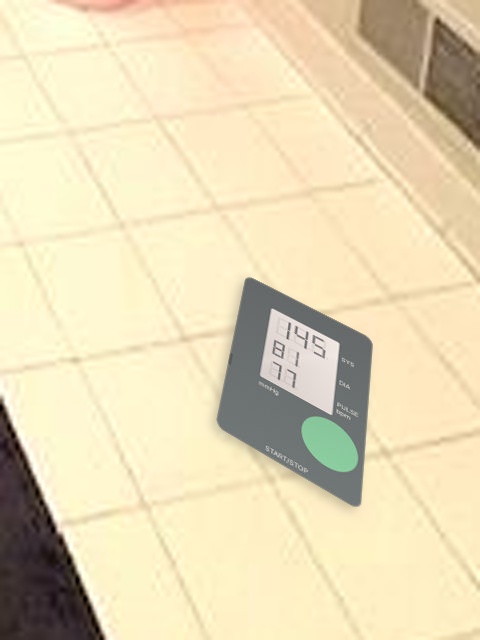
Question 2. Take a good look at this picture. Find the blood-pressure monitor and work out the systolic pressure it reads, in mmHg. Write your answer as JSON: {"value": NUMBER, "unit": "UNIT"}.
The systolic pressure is {"value": 145, "unit": "mmHg"}
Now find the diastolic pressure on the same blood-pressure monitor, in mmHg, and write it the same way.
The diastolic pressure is {"value": 81, "unit": "mmHg"}
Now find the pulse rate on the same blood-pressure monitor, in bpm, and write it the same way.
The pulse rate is {"value": 77, "unit": "bpm"}
